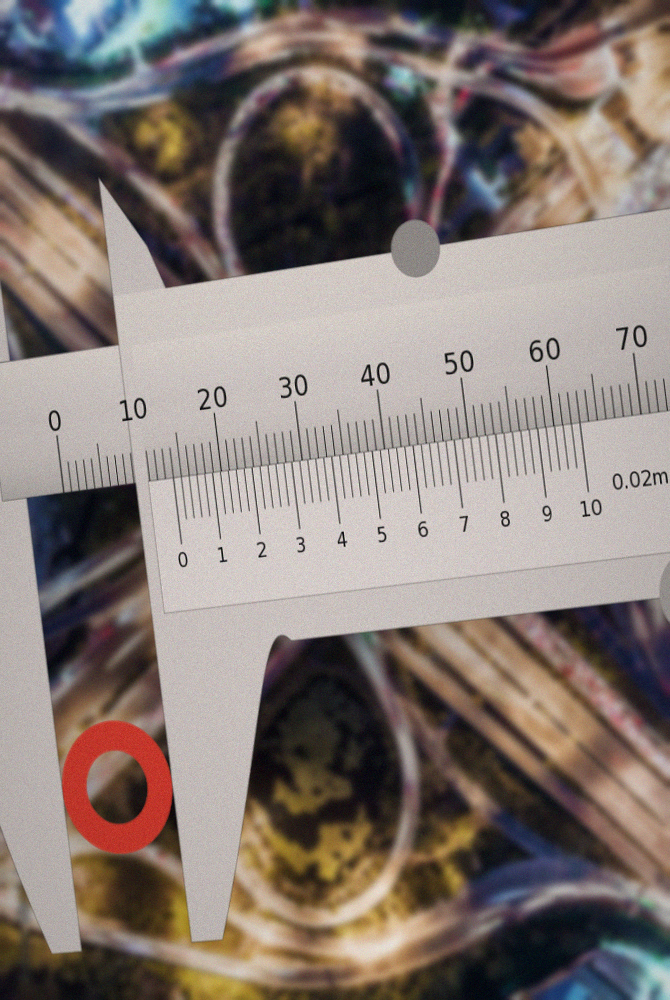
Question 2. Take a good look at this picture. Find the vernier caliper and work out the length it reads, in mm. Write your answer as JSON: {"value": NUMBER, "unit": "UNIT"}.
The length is {"value": 14.0, "unit": "mm"}
